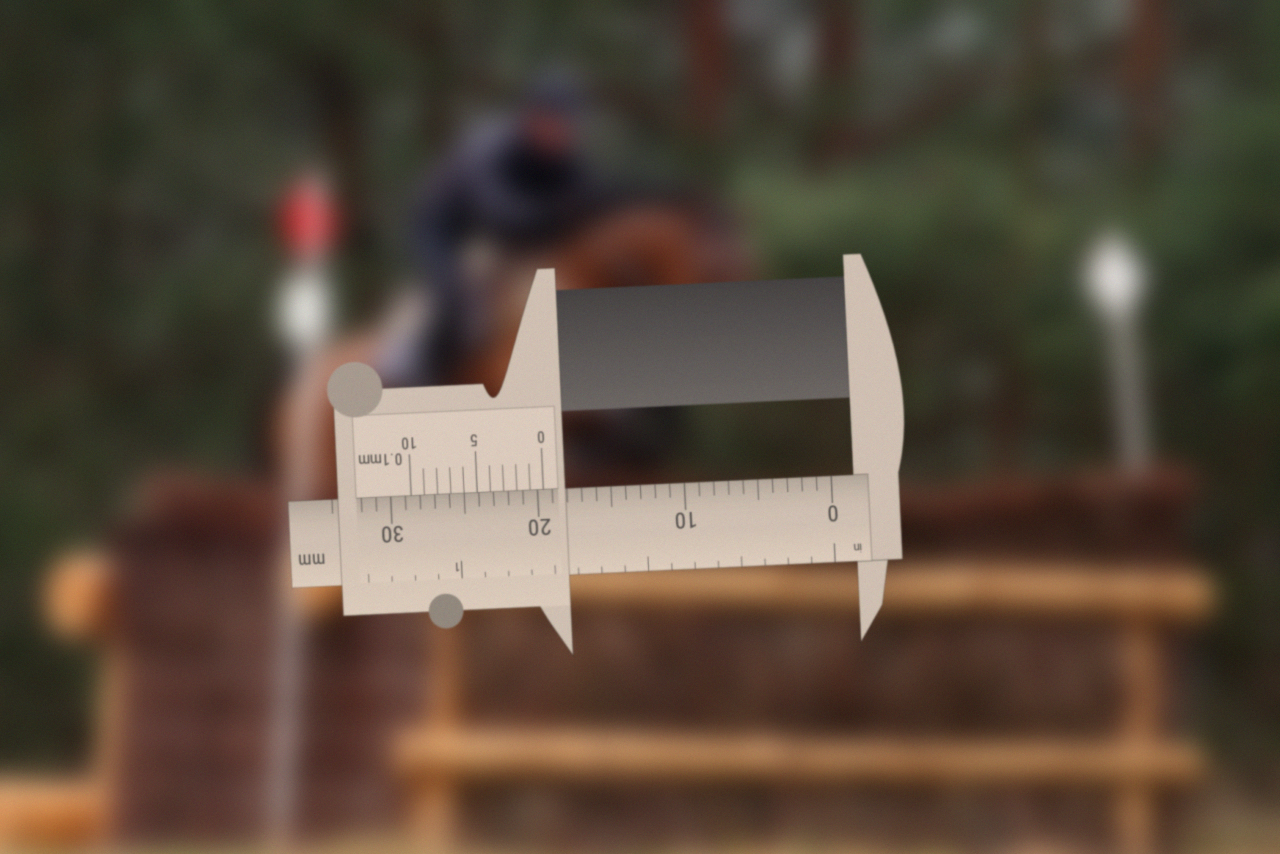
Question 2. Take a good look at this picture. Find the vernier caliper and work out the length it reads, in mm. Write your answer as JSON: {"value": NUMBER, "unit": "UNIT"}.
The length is {"value": 19.6, "unit": "mm"}
